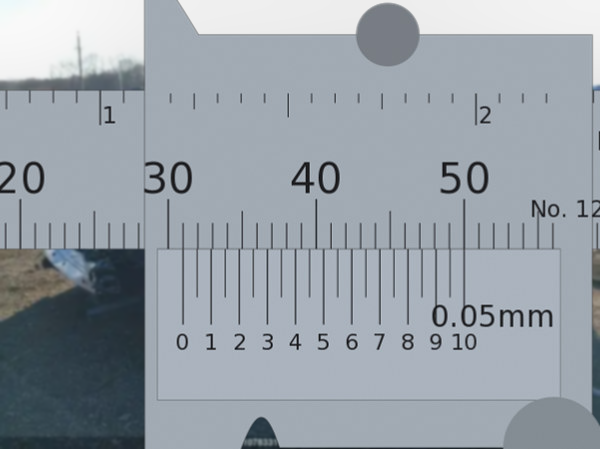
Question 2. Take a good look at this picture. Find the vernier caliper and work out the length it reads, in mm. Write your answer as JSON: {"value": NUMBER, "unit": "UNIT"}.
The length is {"value": 31.0, "unit": "mm"}
